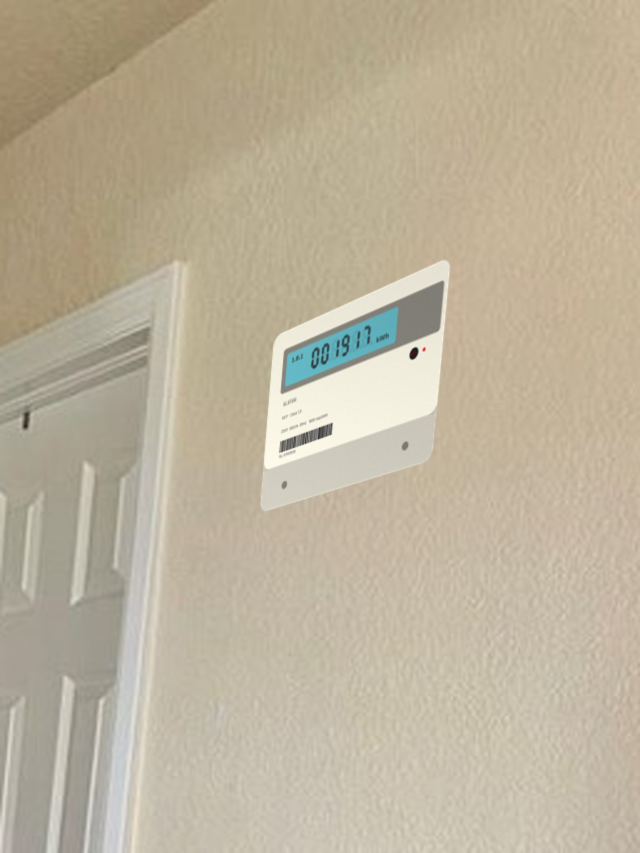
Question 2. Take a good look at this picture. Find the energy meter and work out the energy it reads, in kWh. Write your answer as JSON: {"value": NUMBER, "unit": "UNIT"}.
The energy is {"value": 1917, "unit": "kWh"}
